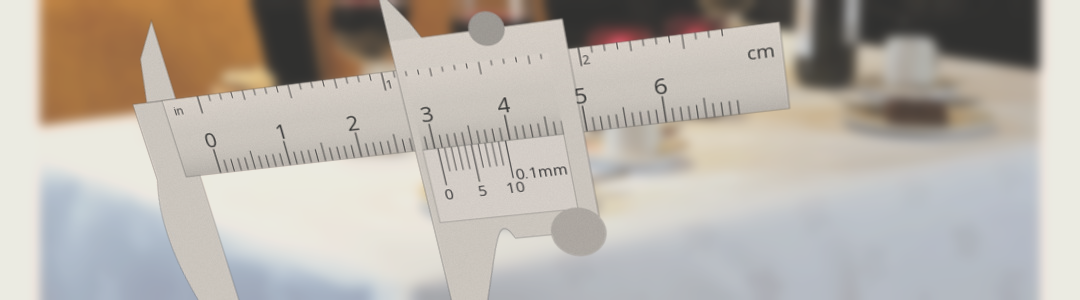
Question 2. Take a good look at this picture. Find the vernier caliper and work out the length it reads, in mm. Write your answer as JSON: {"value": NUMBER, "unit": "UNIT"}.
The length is {"value": 30.4, "unit": "mm"}
